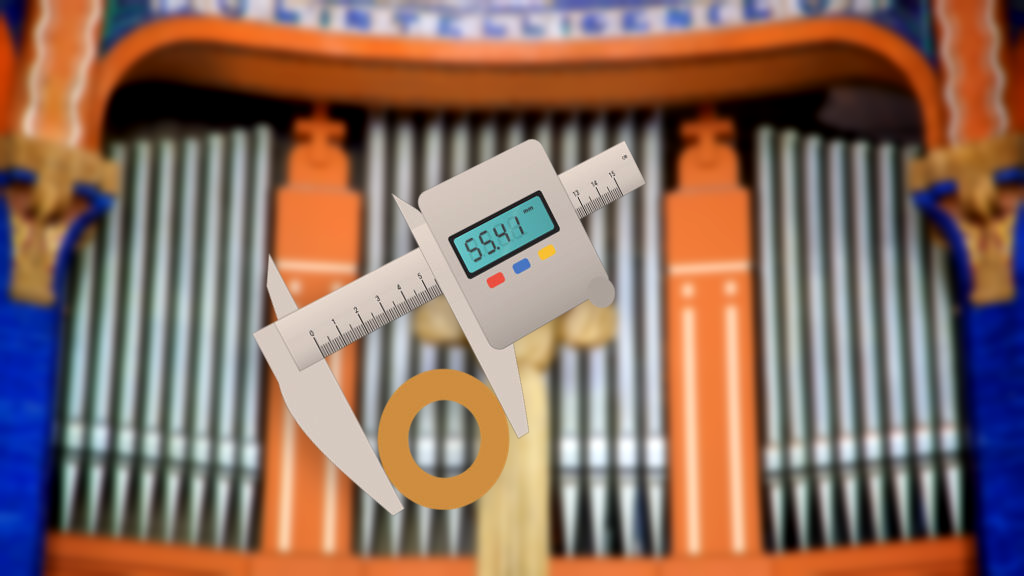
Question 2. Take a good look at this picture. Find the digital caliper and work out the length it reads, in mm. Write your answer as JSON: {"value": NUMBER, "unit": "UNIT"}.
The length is {"value": 55.41, "unit": "mm"}
